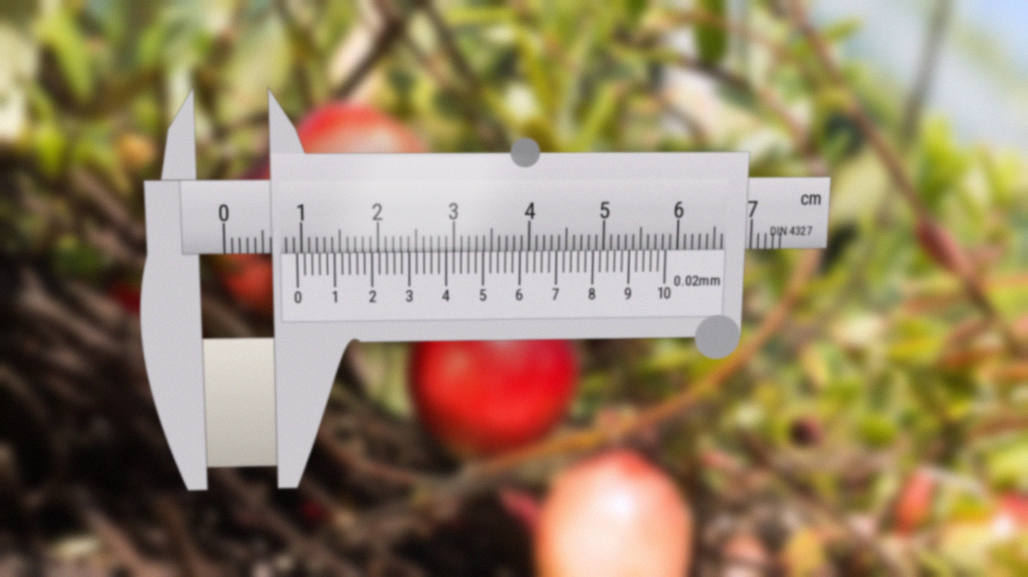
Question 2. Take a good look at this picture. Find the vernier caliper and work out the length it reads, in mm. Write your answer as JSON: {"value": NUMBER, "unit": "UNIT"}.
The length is {"value": 9.4, "unit": "mm"}
